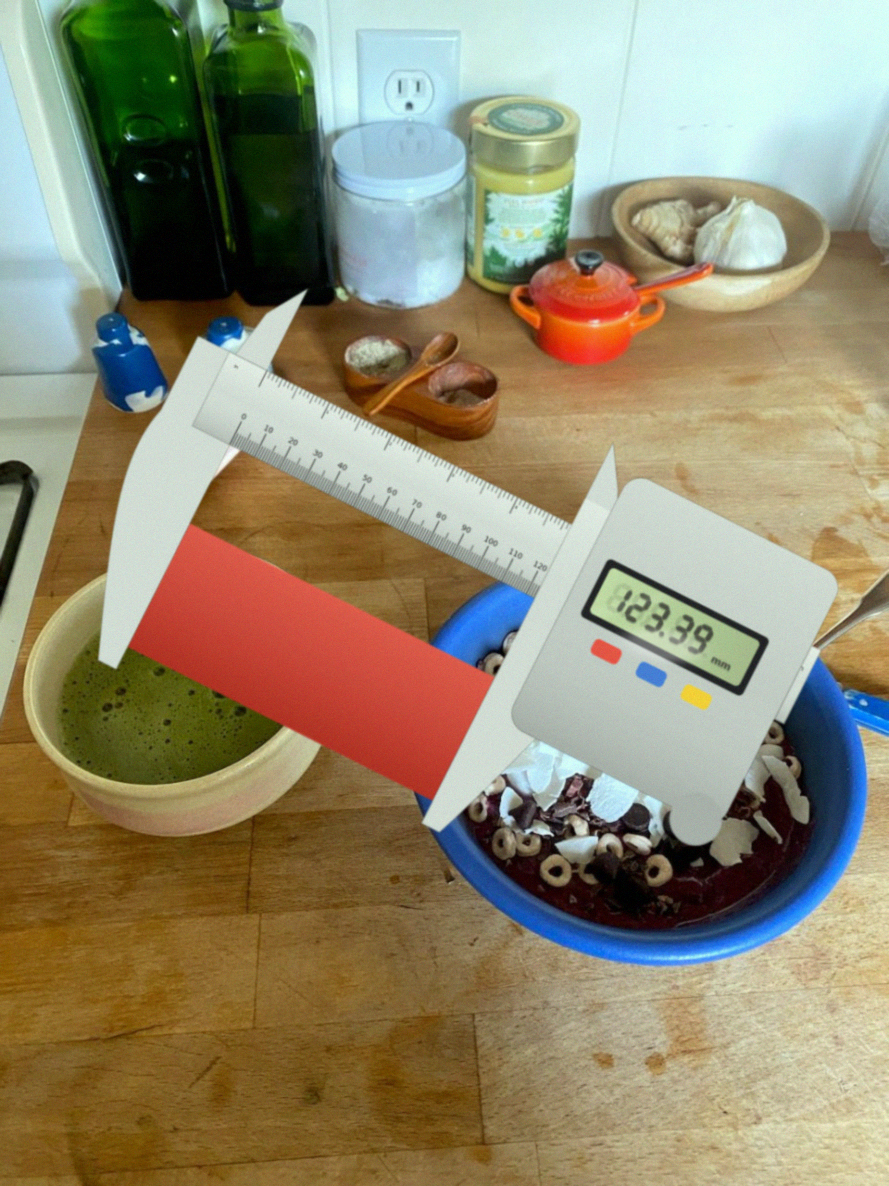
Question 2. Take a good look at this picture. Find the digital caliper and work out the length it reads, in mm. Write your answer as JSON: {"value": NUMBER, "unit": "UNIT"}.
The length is {"value": 123.39, "unit": "mm"}
